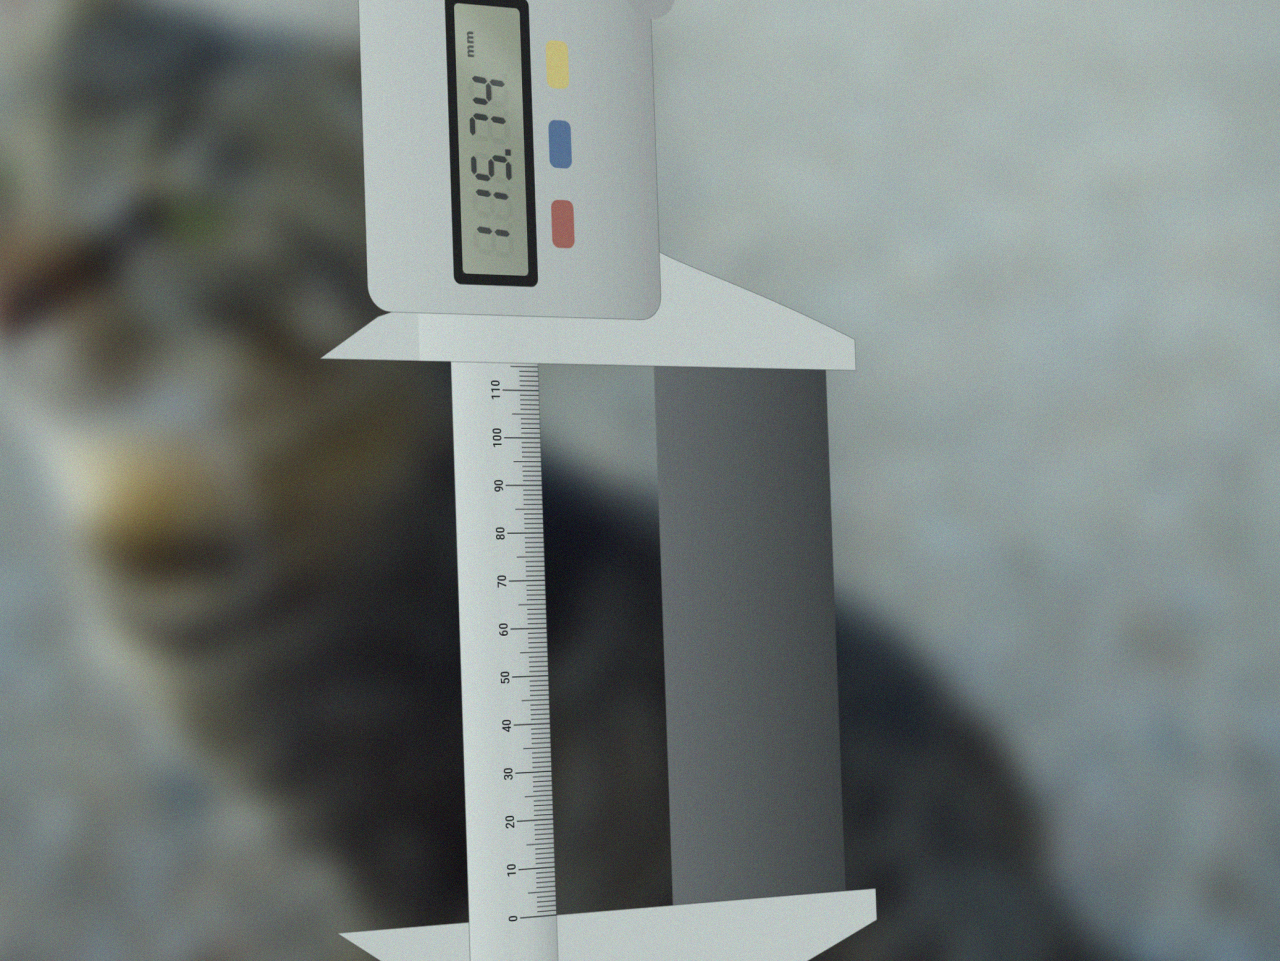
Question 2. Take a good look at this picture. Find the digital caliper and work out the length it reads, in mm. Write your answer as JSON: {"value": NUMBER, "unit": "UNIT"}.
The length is {"value": 115.74, "unit": "mm"}
